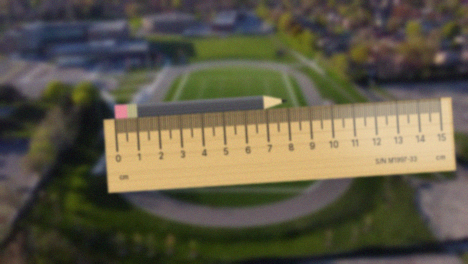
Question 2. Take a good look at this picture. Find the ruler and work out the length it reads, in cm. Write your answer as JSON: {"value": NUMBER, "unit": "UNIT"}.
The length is {"value": 8, "unit": "cm"}
